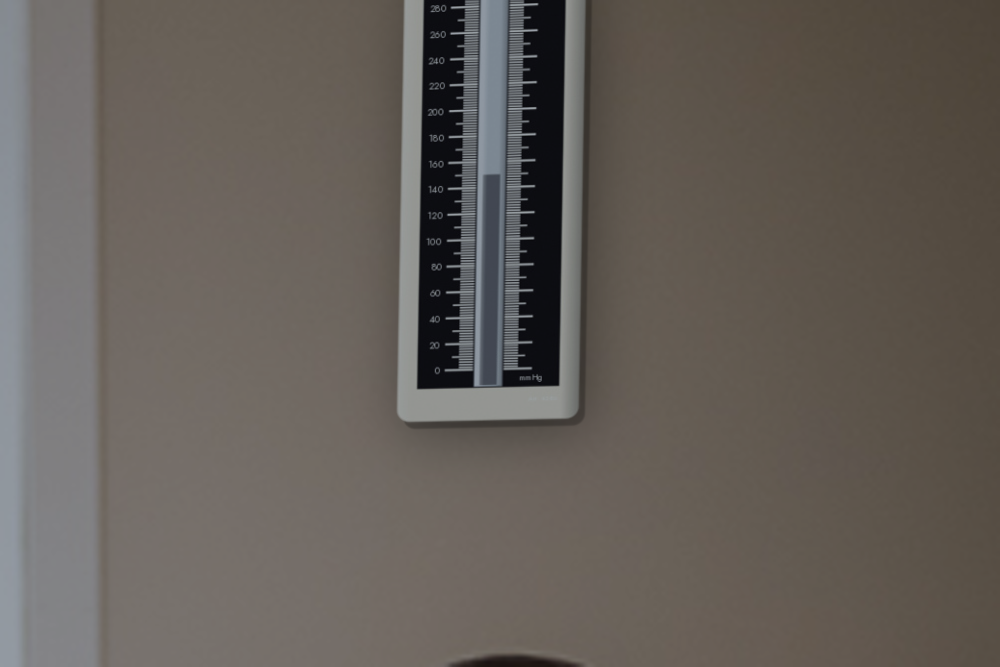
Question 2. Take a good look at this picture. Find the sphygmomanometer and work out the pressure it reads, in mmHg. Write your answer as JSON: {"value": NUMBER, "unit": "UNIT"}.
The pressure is {"value": 150, "unit": "mmHg"}
